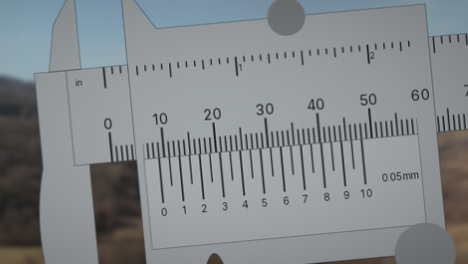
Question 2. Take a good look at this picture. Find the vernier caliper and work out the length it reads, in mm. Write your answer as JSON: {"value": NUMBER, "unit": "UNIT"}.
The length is {"value": 9.0, "unit": "mm"}
